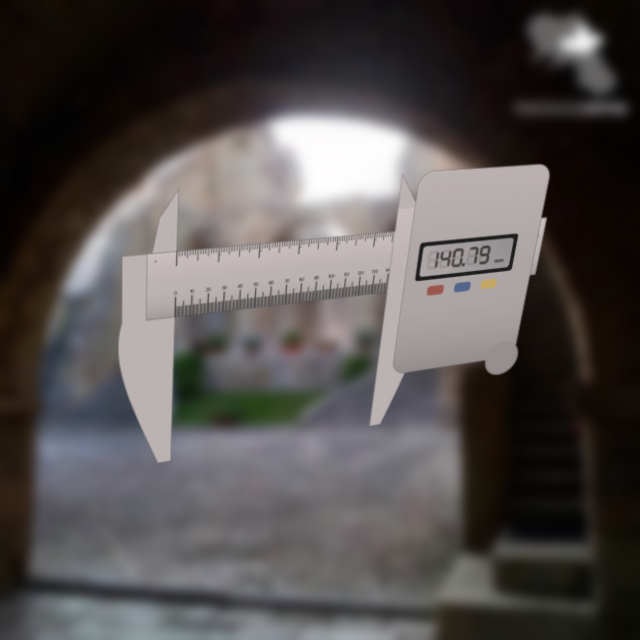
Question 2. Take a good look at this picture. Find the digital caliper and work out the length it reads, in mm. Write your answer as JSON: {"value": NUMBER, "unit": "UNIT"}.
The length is {"value": 140.79, "unit": "mm"}
